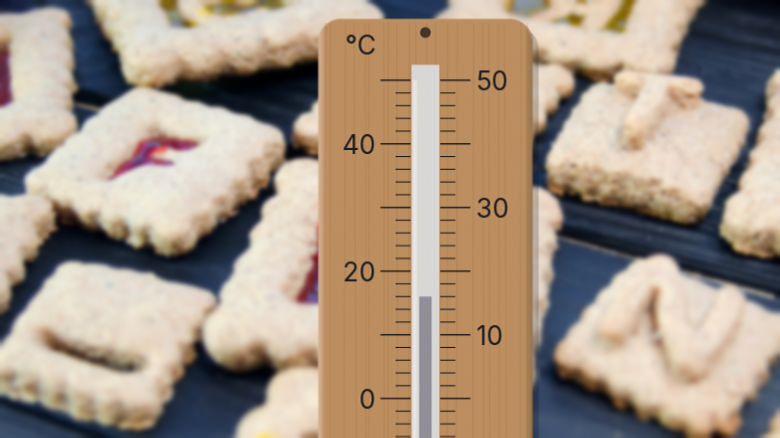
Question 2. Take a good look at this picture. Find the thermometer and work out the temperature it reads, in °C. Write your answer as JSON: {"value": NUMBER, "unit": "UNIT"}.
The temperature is {"value": 16, "unit": "°C"}
